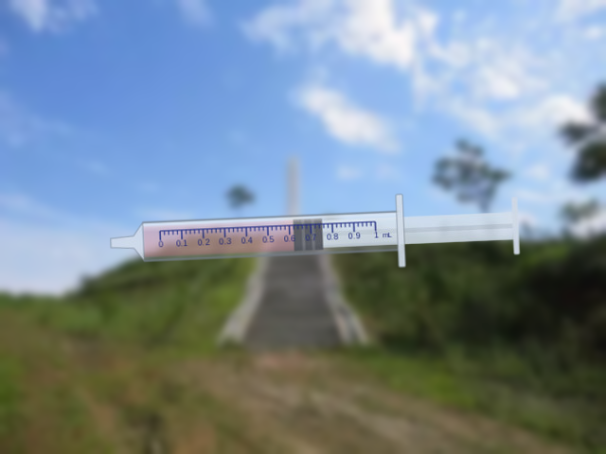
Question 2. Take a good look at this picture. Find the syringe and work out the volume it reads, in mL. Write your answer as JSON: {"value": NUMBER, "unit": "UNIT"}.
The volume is {"value": 0.62, "unit": "mL"}
